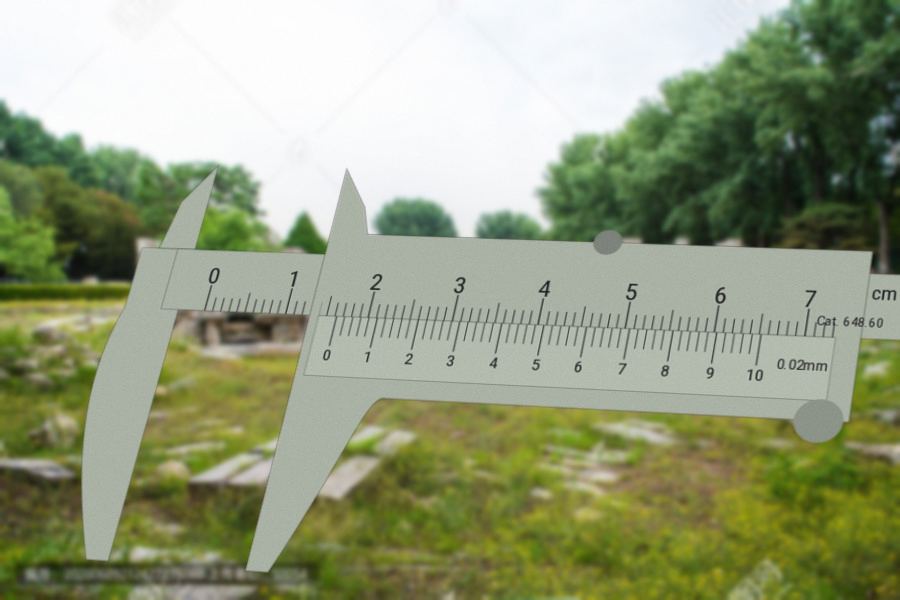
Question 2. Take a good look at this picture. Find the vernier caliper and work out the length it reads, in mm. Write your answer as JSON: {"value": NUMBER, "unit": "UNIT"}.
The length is {"value": 16.2, "unit": "mm"}
